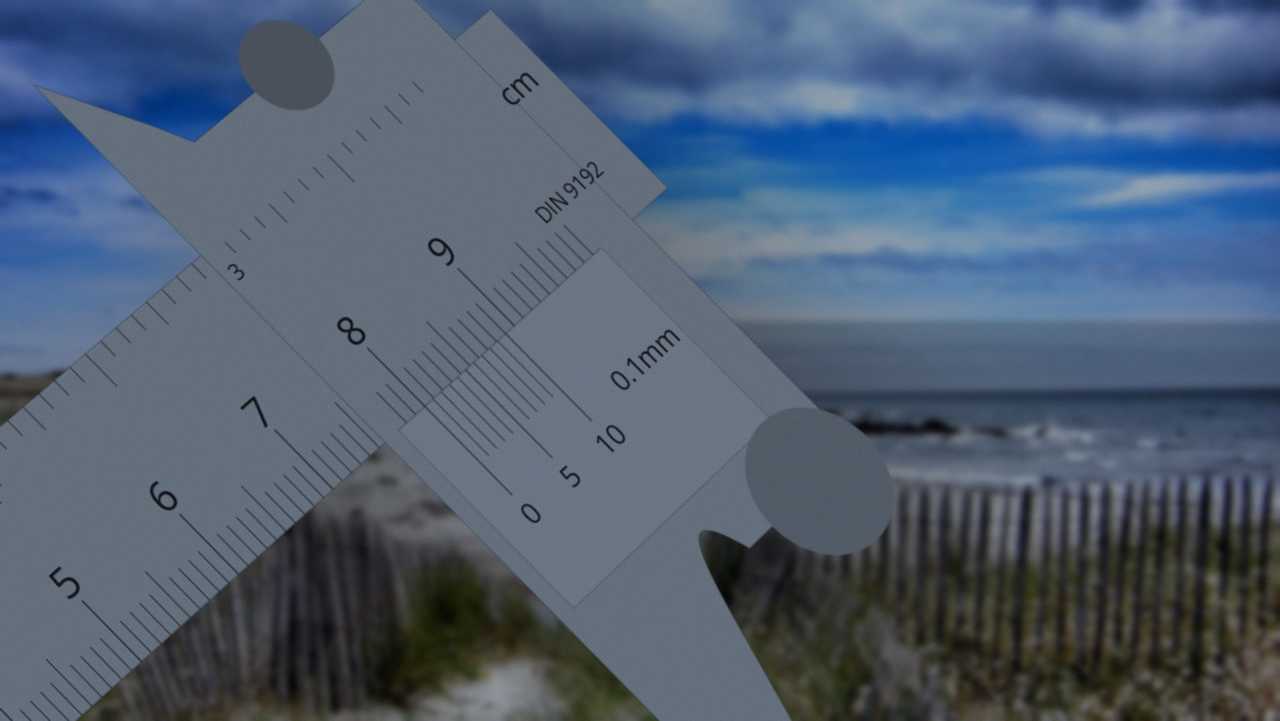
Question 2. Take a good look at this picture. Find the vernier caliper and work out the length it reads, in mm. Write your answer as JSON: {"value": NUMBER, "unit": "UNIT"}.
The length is {"value": 80.0, "unit": "mm"}
